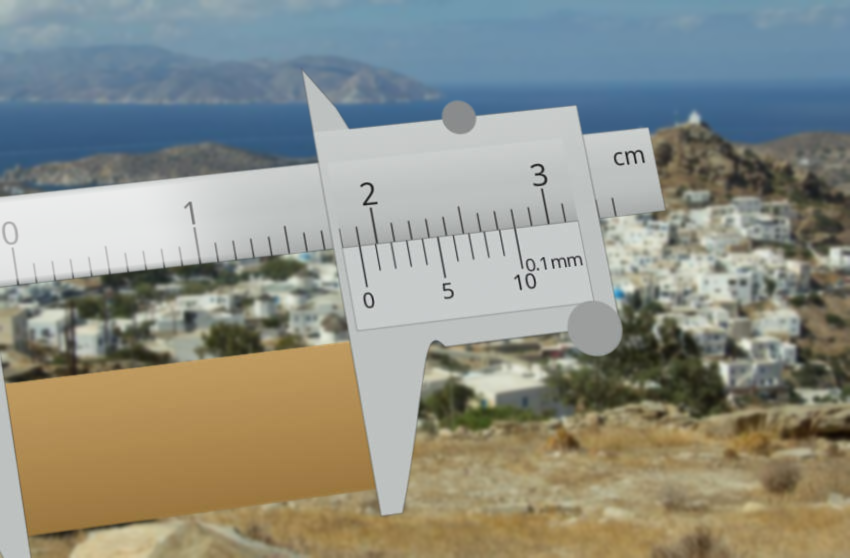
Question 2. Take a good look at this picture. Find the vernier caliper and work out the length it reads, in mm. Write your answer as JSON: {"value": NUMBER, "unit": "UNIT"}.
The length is {"value": 19.0, "unit": "mm"}
